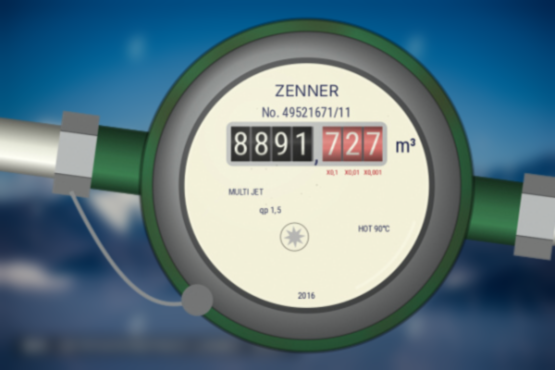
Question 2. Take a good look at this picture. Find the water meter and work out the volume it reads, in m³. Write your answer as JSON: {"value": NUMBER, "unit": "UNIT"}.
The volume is {"value": 8891.727, "unit": "m³"}
